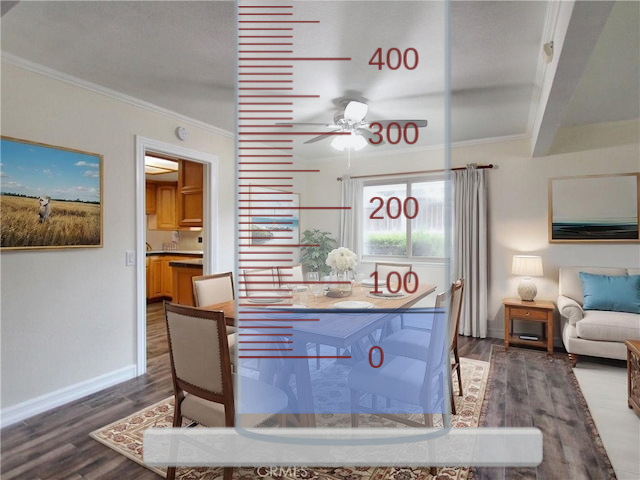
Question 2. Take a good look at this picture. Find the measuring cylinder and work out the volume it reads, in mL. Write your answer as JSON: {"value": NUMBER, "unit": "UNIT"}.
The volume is {"value": 60, "unit": "mL"}
